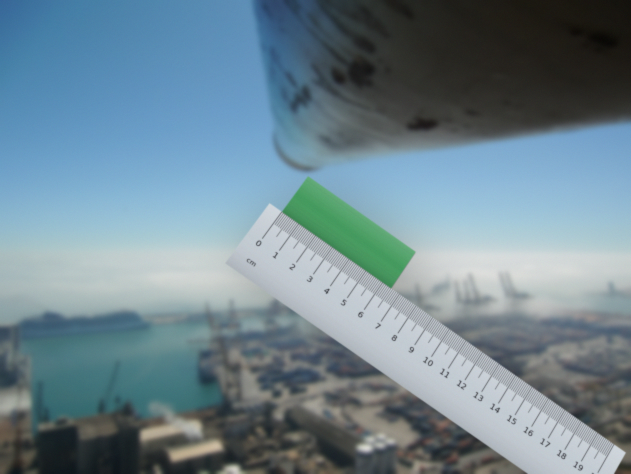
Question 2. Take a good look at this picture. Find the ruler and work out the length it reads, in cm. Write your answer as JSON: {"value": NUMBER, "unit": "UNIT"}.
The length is {"value": 6.5, "unit": "cm"}
